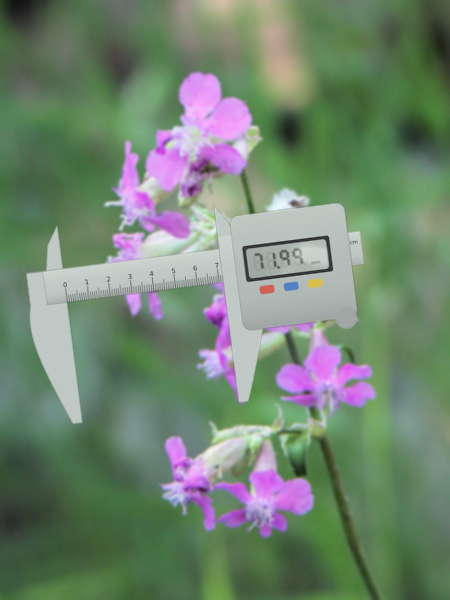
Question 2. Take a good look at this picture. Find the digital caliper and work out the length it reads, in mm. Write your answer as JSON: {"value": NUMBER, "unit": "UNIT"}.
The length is {"value": 71.99, "unit": "mm"}
